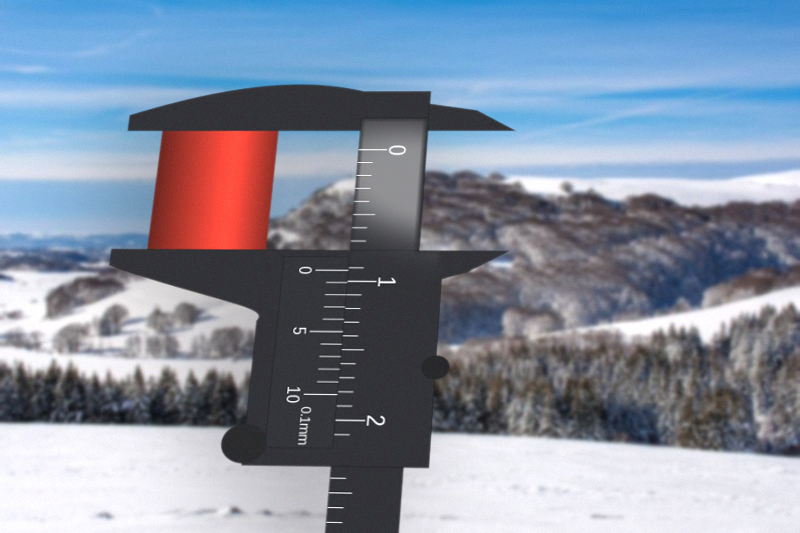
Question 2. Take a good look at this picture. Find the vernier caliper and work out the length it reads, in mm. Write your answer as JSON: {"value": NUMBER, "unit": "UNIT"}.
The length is {"value": 9.2, "unit": "mm"}
